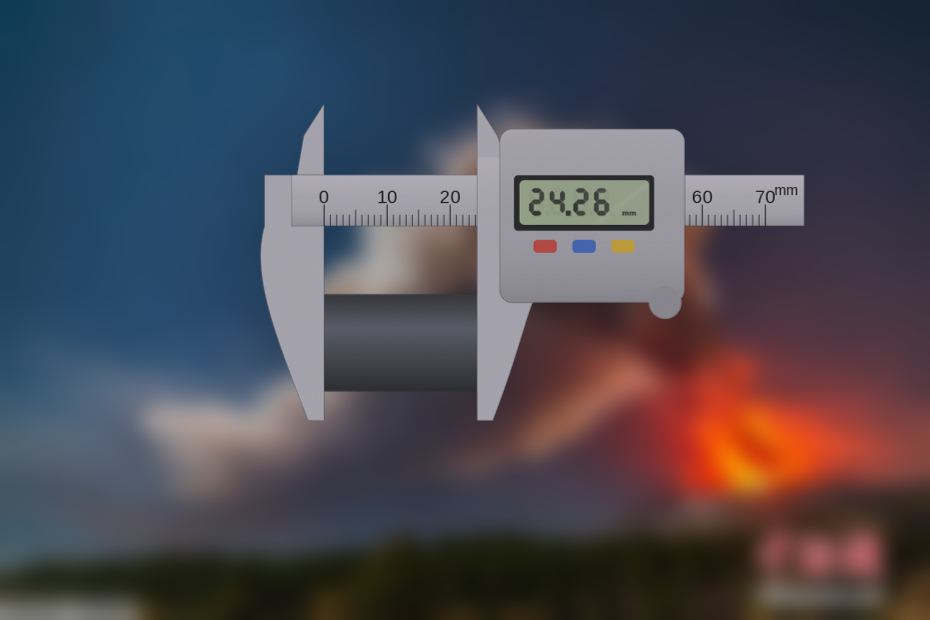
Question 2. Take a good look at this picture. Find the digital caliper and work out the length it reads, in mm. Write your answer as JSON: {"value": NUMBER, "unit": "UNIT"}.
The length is {"value": 24.26, "unit": "mm"}
